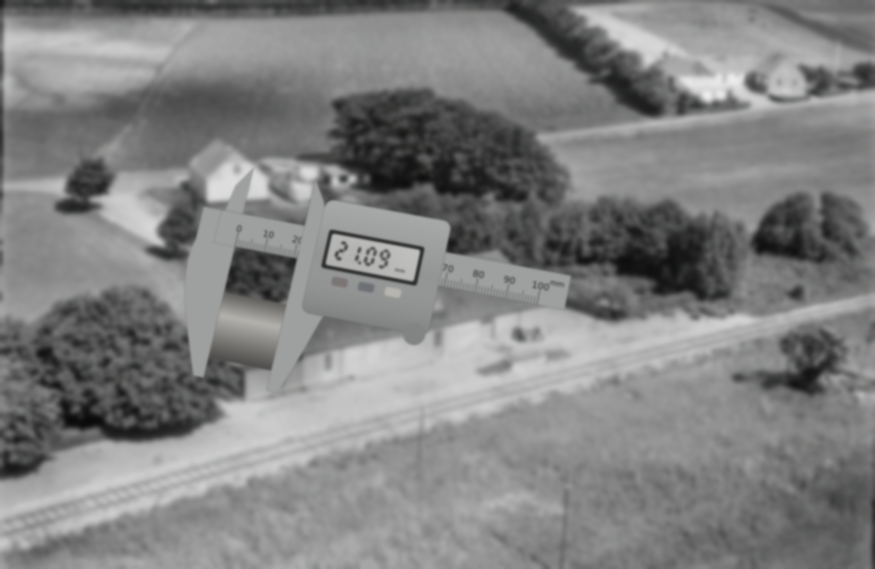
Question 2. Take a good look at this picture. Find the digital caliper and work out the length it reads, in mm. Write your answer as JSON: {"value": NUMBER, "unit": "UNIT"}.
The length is {"value": 21.09, "unit": "mm"}
